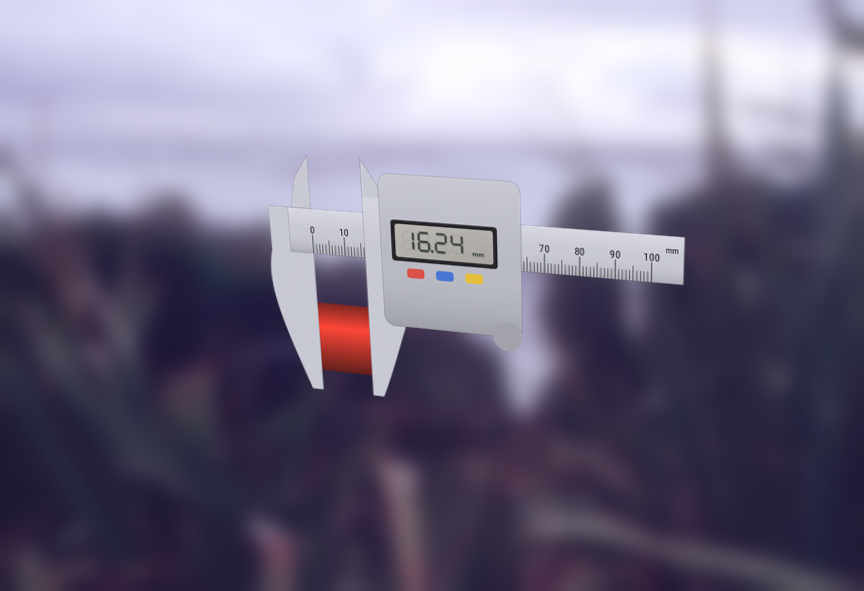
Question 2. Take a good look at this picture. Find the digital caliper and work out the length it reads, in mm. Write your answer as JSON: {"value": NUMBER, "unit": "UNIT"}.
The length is {"value": 16.24, "unit": "mm"}
